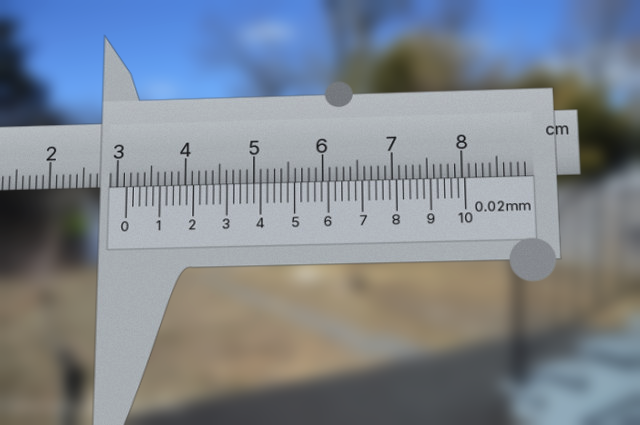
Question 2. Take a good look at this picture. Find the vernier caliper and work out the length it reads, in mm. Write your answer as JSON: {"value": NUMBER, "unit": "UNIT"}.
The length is {"value": 31.4, "unit": "mm"}
